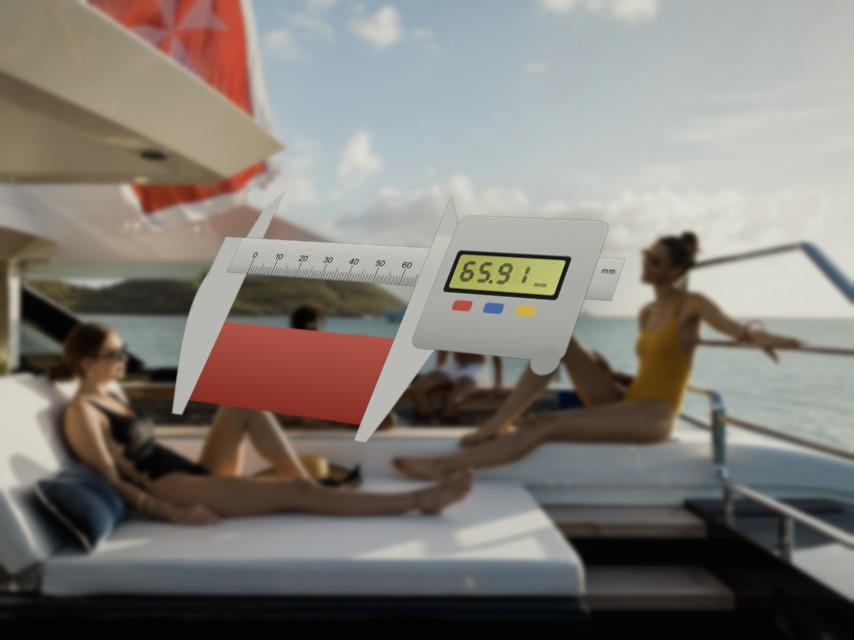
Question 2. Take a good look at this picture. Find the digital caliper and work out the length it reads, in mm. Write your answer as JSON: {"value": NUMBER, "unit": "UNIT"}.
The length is {"value": 65.91, "unit": "mm"}
